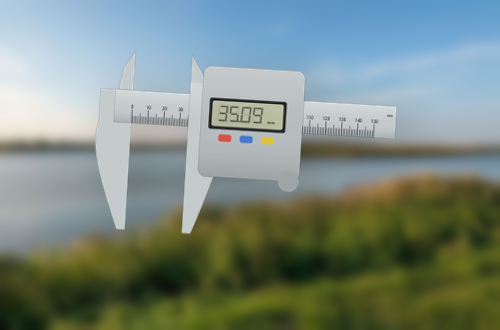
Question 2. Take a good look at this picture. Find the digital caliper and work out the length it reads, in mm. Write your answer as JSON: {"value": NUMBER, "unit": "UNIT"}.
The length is {"value": 35.09, "unit": "mm"}
